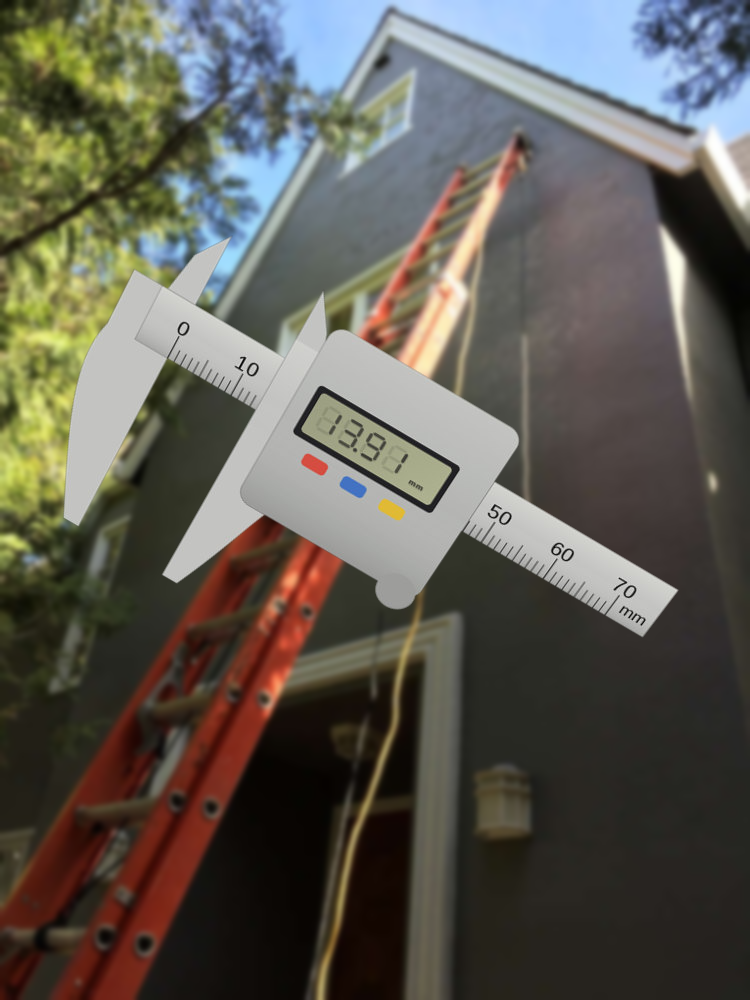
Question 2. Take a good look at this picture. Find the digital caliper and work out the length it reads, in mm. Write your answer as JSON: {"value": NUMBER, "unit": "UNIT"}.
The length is {"value": 13.91, "unit": "mm"}
